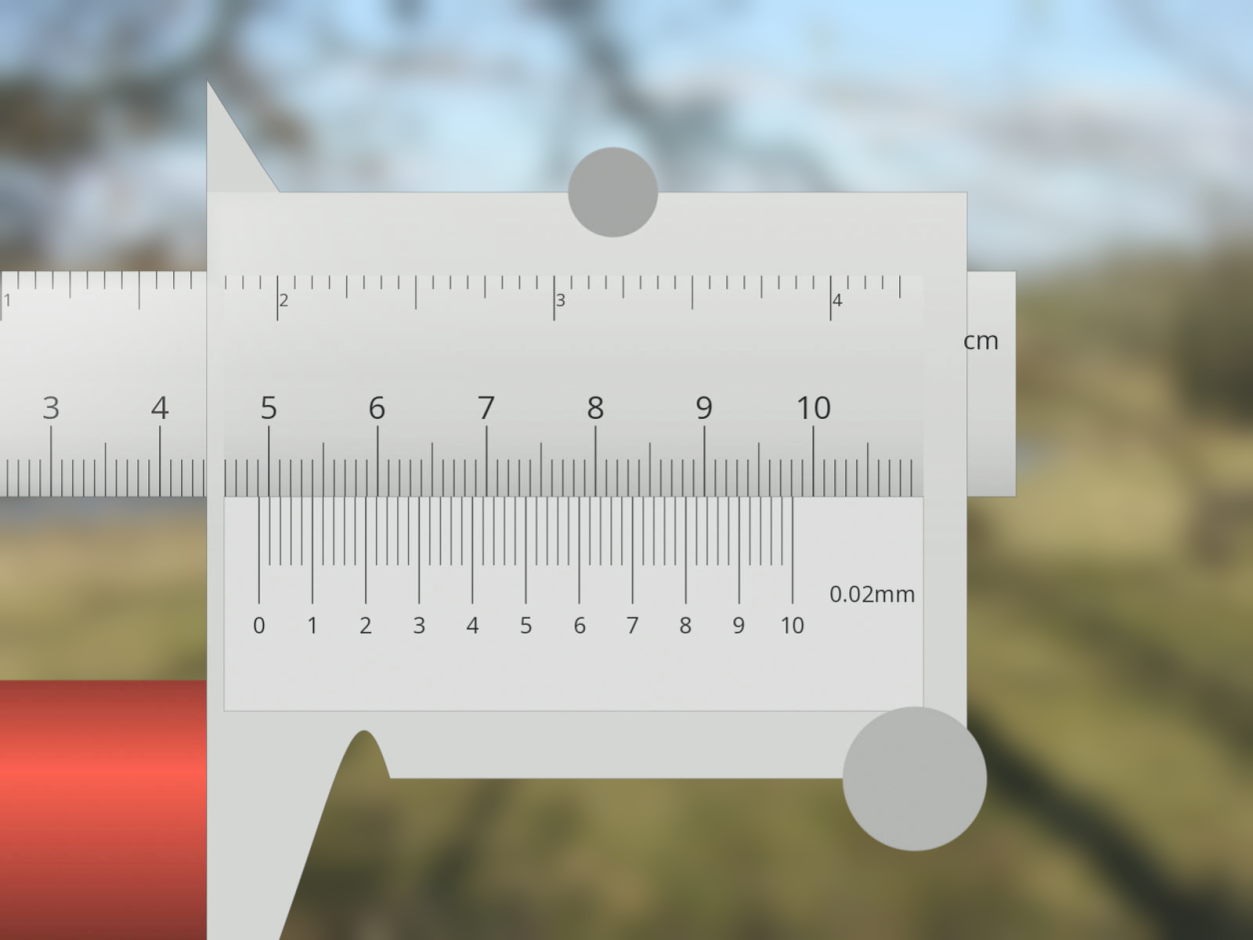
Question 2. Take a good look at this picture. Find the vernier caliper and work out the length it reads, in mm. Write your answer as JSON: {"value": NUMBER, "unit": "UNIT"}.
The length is {"value": 49.1, "unit": "mm"}
